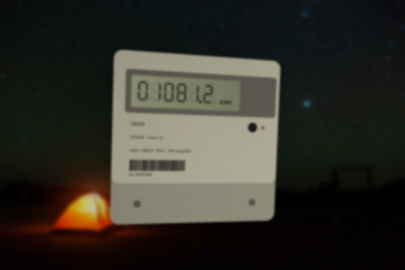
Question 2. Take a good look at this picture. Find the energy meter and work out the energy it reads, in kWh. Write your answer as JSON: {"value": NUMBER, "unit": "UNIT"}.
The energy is {"value": 1081.2, "unit": "kWh"}
